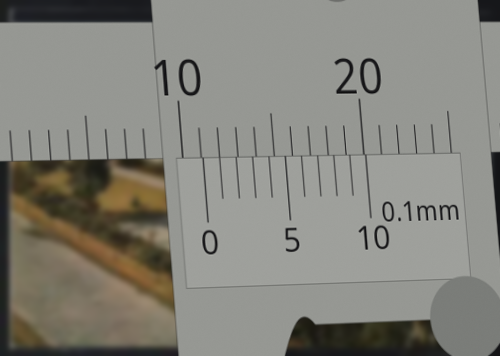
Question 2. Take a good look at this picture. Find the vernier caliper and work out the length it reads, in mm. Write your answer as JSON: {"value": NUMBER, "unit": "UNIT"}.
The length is {"value": 11.1, "unit": "mm"}
